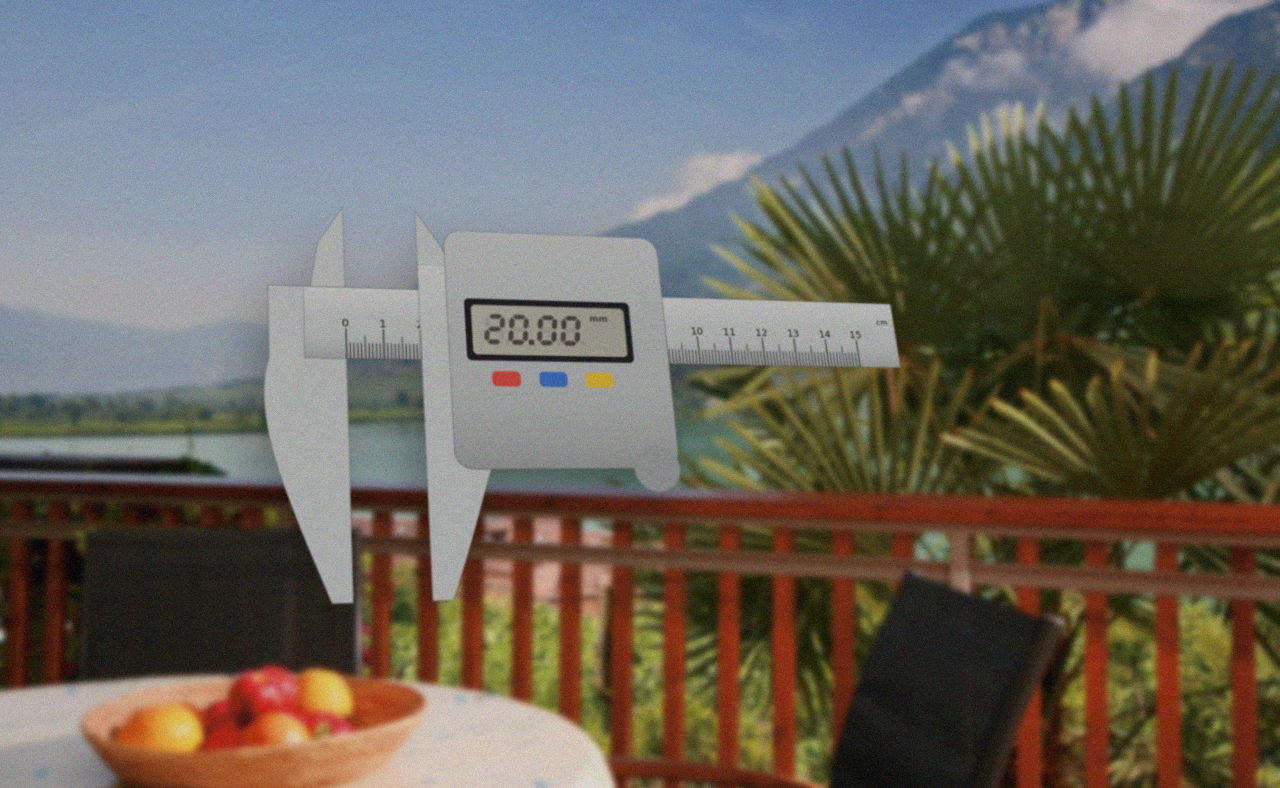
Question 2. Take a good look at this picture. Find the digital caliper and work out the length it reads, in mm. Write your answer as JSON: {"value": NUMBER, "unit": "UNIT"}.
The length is {"value": 20.00, "unit": "mm"}
